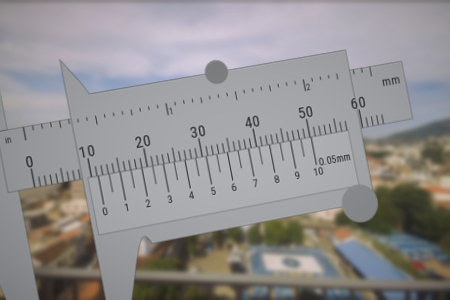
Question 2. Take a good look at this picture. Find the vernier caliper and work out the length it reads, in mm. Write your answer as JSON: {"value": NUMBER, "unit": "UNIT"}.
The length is {"value": 11.2, "unit": "mm"}
